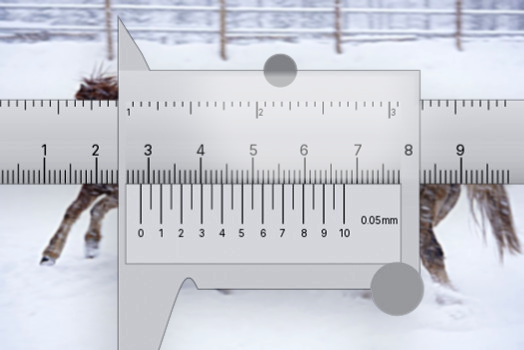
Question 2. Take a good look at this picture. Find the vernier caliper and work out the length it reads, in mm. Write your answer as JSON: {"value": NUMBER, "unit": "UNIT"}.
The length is {"value": 28.5, "unit": "mm"}
